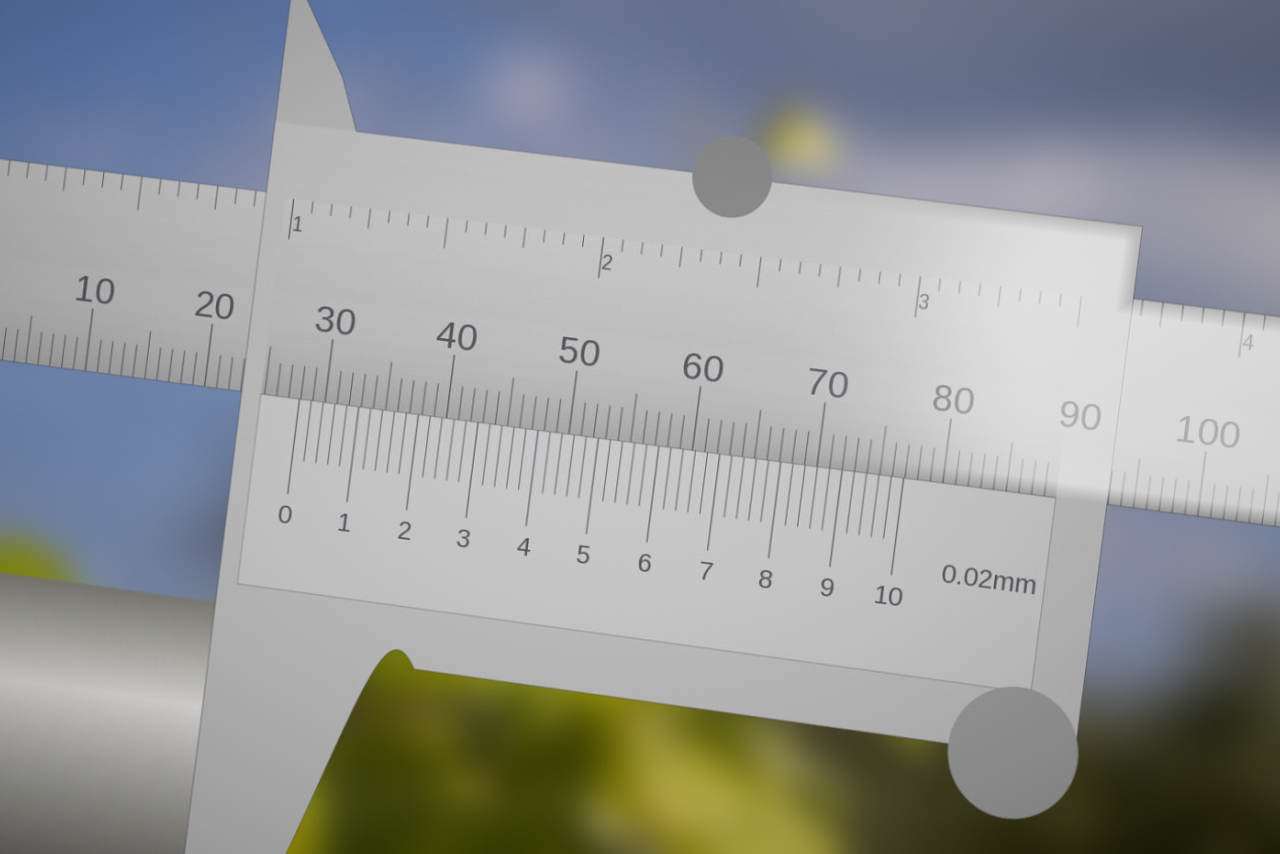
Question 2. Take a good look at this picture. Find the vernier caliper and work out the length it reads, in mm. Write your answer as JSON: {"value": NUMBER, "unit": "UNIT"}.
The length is {"value": 27.9, "unit": "mm"}
